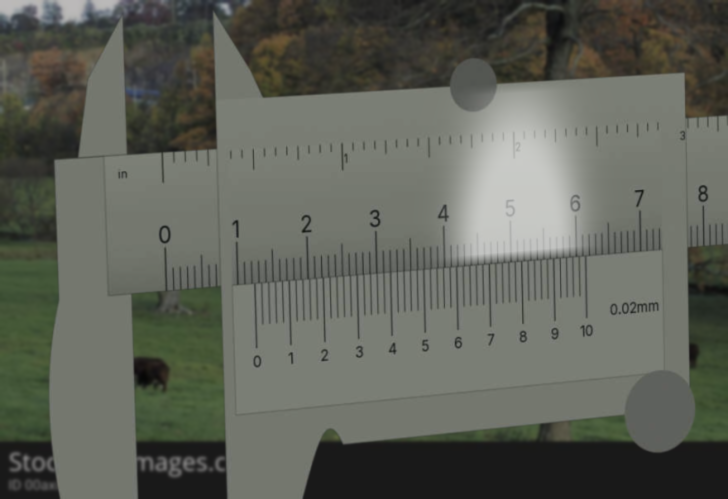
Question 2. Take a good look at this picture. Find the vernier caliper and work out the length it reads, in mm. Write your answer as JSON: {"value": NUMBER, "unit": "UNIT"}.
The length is {"value": 12.4, "unit": "mm"}
